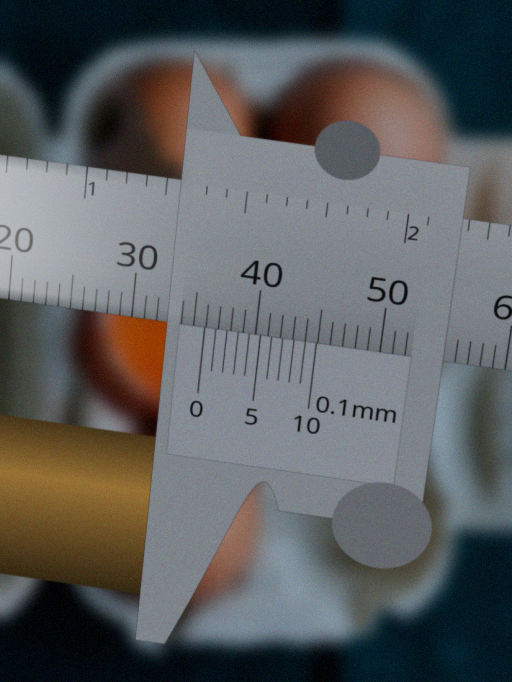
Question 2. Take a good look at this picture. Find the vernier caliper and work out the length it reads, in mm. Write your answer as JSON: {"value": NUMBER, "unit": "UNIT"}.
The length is {"value": 35.9, "unit": "mm"}
